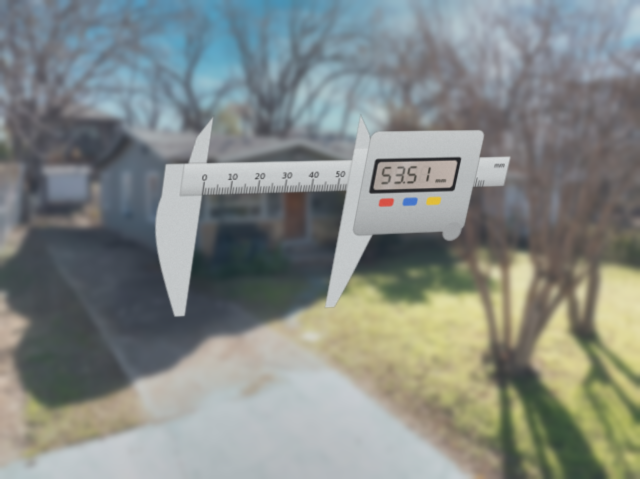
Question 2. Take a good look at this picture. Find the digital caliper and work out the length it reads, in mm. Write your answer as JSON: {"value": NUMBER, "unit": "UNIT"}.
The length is {"value": 53.51, "unit": "mm"}
